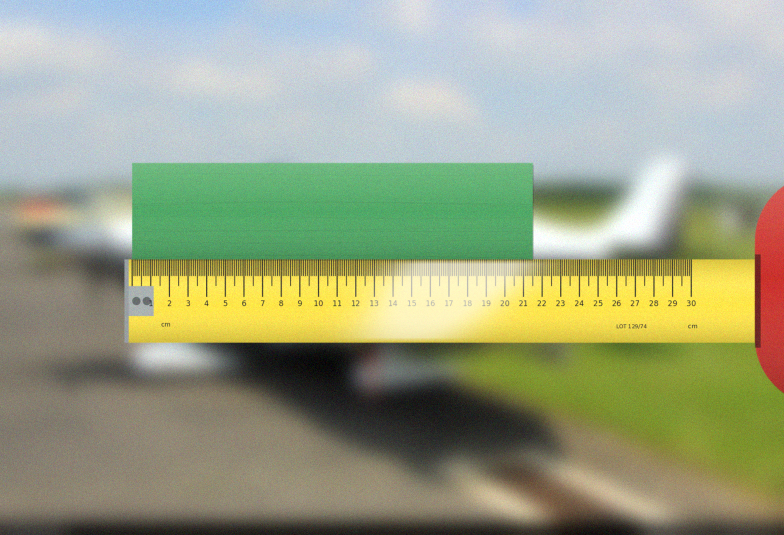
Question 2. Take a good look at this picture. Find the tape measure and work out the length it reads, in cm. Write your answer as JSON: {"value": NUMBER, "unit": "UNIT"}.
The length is {"value": 21.5, "unit": "cm"}
